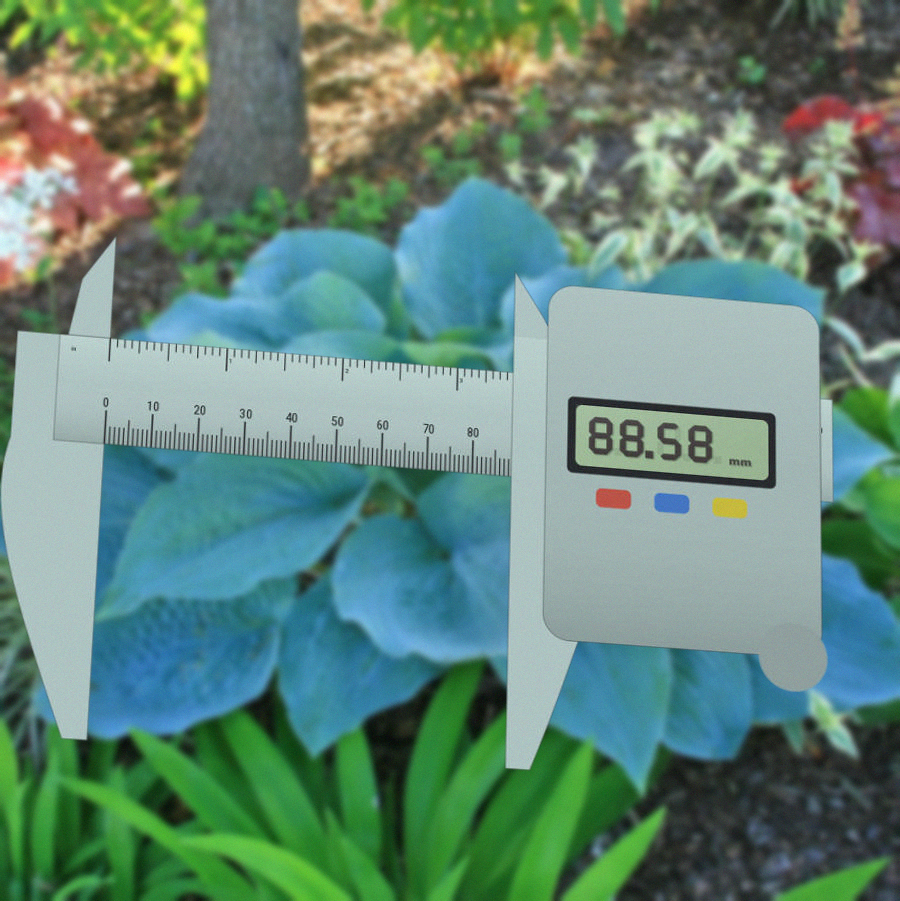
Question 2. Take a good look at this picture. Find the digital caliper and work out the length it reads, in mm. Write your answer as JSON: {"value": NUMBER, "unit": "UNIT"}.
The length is {"value": 88.58, "unit": "mm"}
